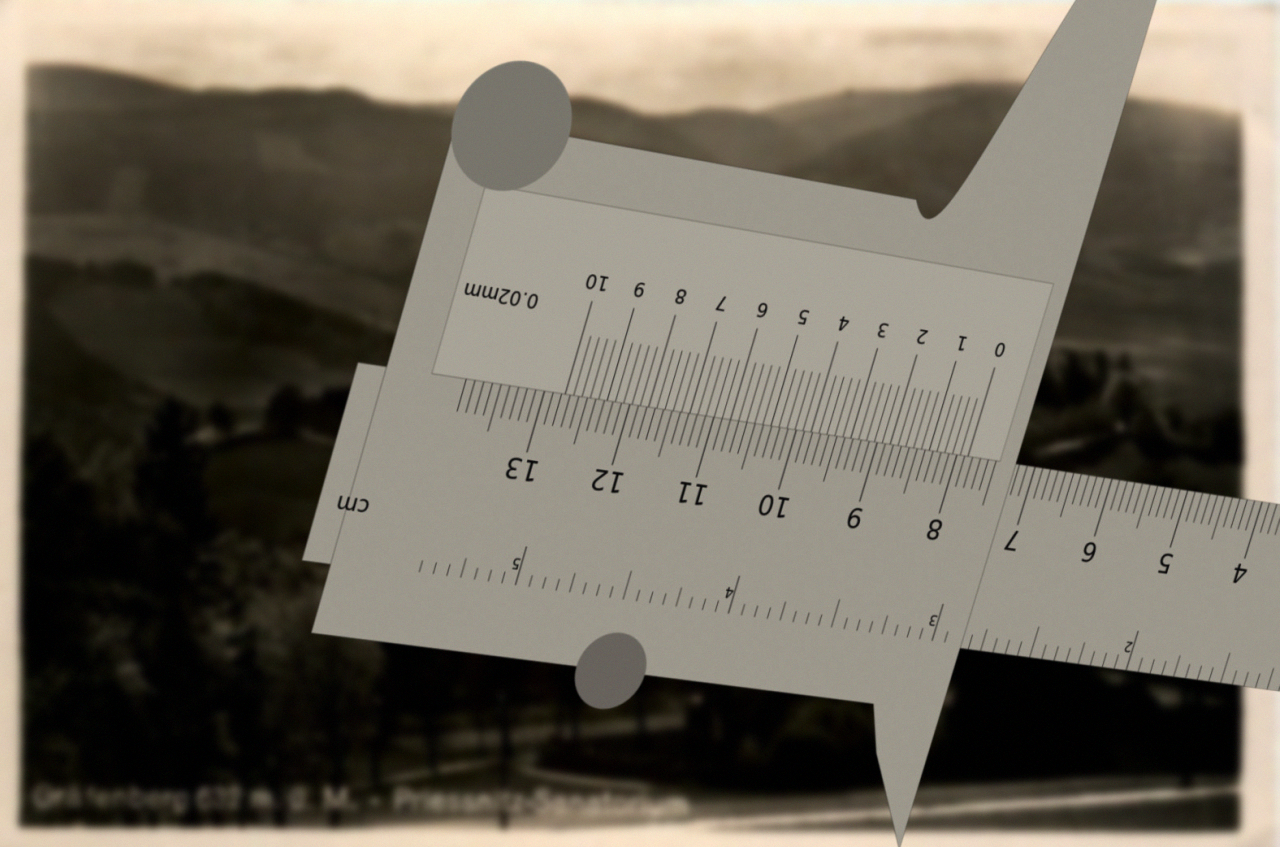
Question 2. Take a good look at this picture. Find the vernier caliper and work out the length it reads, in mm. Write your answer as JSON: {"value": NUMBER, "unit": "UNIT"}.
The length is {"value": 78.6, "unit": "mm"}
